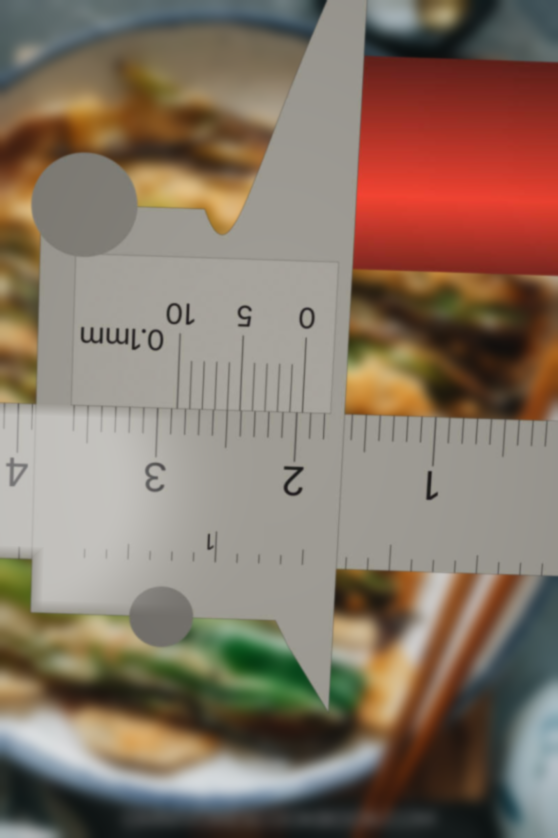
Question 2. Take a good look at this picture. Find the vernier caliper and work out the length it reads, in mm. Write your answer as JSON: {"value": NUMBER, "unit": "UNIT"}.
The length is {"value": 19.6, "unit": "mm"}
